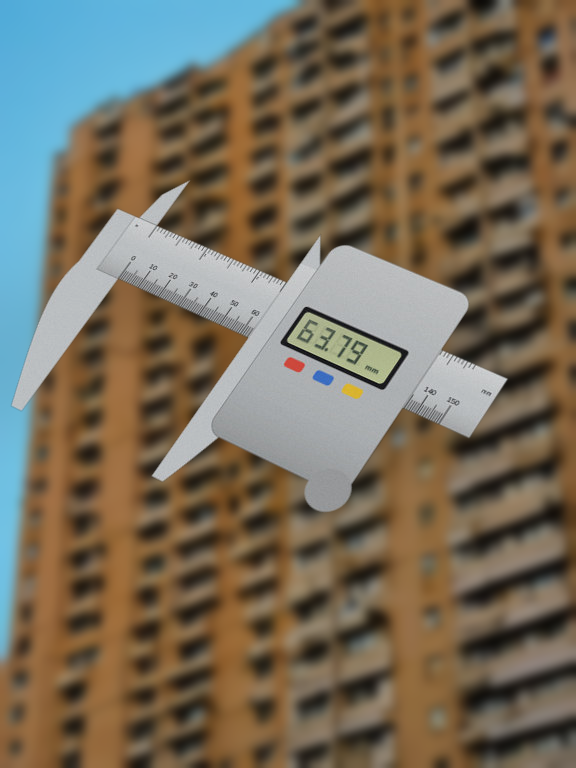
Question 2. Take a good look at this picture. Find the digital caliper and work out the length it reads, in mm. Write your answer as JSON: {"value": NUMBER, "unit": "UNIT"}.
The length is {"value": 63.79, "unit": "mm"}
